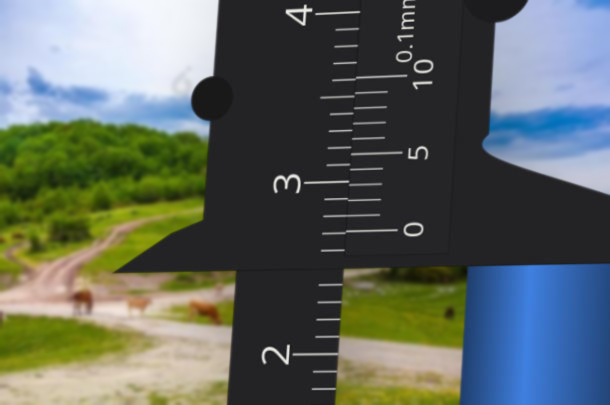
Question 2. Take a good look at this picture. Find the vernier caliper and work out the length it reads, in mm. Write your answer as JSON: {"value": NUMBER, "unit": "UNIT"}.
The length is {"value": 27.1, "unit": "mm"}
